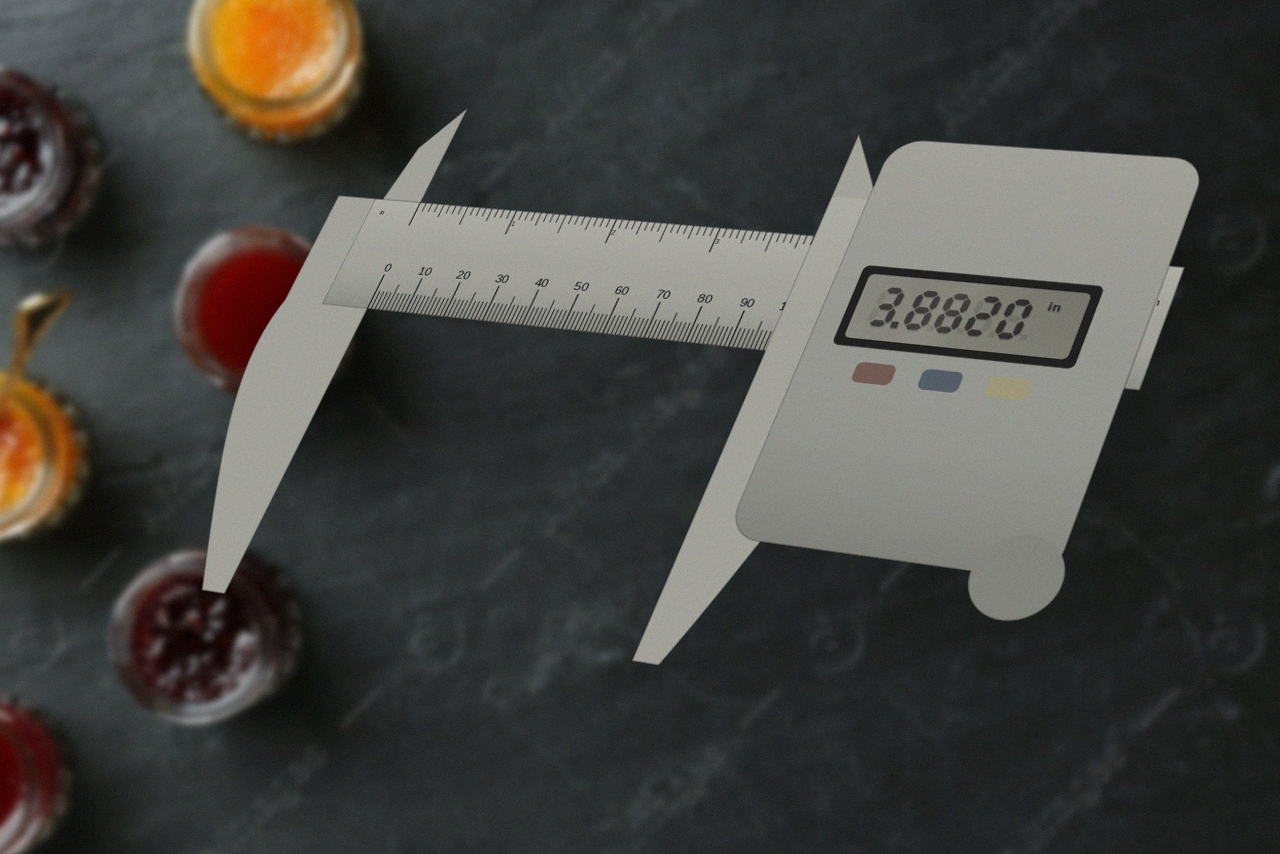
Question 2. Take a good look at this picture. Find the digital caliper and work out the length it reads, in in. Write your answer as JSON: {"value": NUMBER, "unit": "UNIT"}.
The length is {"value": 3.8820, "unit": "in"}
